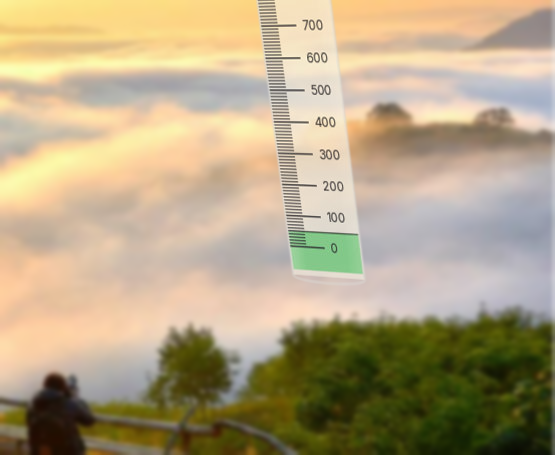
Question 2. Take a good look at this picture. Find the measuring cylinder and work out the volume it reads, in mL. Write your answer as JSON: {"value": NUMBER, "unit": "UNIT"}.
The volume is {"value": 50, "unit": "mL"}
